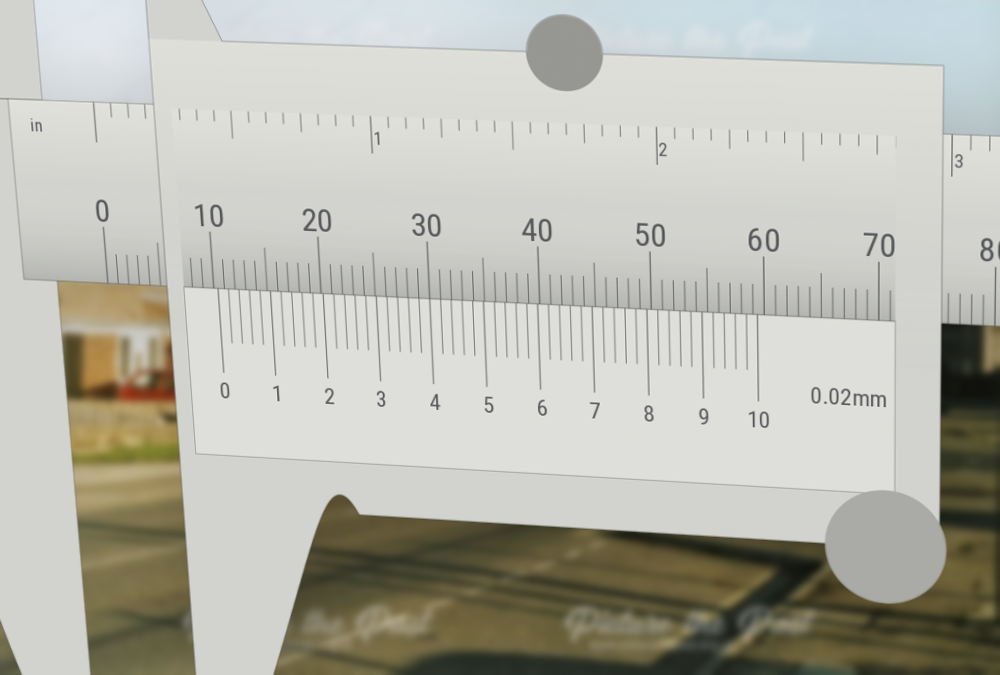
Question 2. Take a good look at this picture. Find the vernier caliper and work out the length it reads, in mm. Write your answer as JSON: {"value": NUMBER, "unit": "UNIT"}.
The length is {"value": 10.4, "unit": "mm"}
